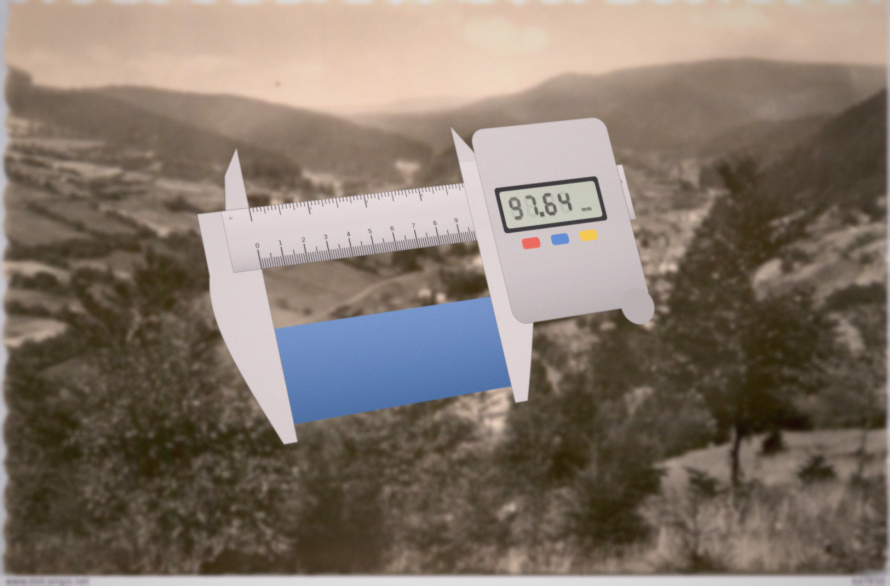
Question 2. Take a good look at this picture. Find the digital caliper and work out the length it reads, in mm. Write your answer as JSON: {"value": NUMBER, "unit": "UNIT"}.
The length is {"value": 97.64, "unit": "mm"}
